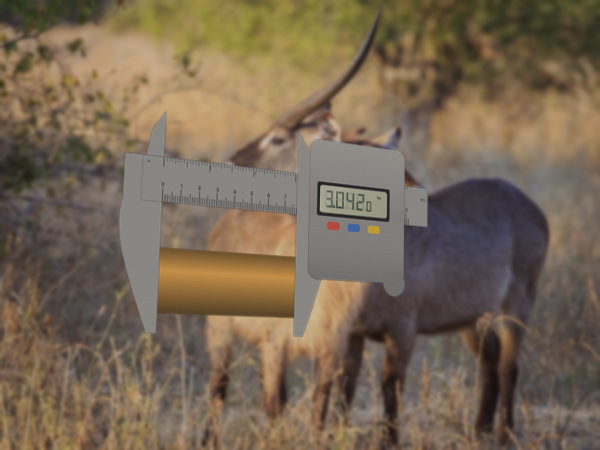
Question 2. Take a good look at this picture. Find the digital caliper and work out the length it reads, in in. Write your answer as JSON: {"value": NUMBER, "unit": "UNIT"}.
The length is {"value": 3.0420, "unit": "in"}
